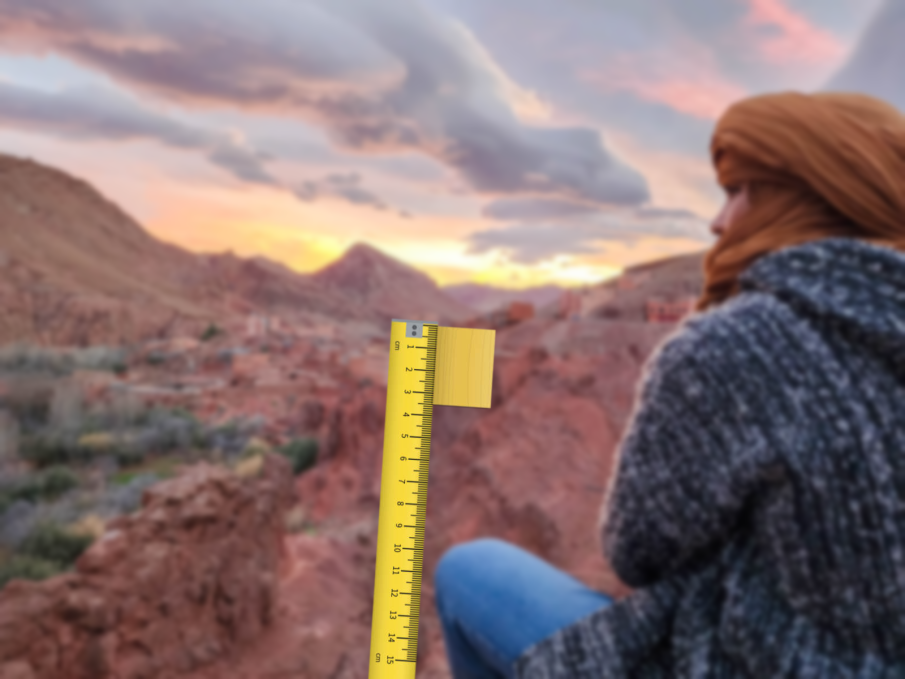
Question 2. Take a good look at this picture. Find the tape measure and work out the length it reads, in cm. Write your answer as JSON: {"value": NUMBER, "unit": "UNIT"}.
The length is {"value": 3.5, "unit": "cm"}
